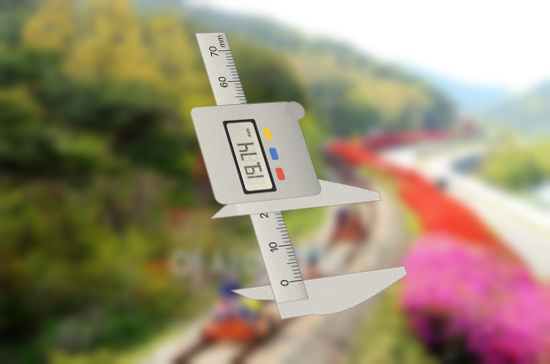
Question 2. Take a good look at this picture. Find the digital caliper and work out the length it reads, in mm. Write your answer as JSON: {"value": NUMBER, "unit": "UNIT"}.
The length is {"value": 19.74, "unit": "mm"}
